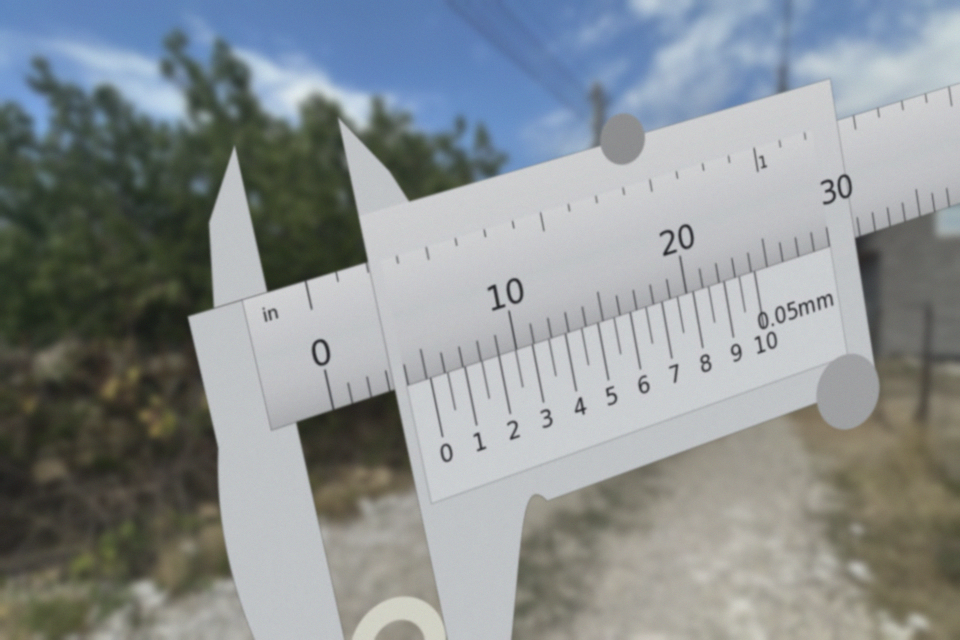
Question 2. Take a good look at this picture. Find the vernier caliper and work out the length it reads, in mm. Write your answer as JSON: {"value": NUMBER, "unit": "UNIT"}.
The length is {"value": 5.2, "unit": "mm"}
